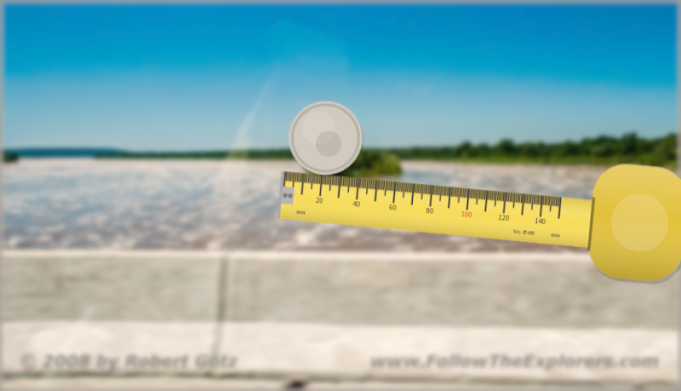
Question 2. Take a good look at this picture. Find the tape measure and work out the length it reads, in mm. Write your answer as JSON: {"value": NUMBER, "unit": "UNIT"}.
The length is {"value": 40, "unit": "mm"}
